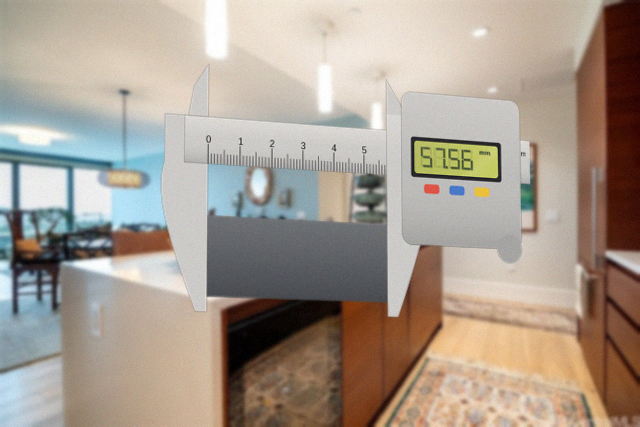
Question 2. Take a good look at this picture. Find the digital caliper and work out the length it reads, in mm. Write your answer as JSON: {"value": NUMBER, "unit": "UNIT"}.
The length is {"value": 57.56, "unit": "mm"}
